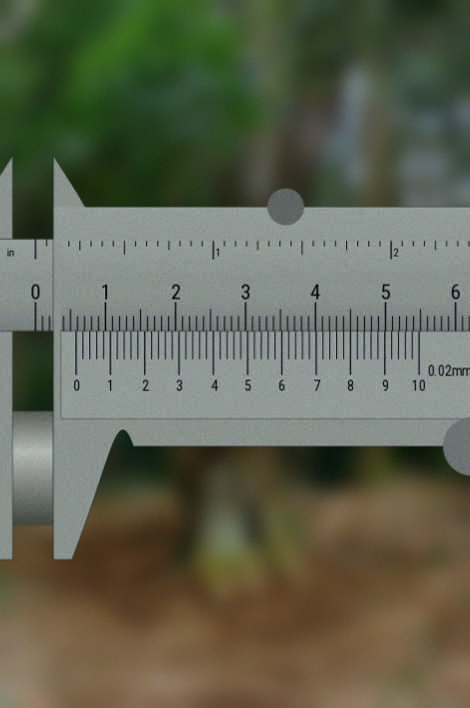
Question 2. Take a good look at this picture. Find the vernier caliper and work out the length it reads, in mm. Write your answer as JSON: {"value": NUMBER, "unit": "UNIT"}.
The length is {"value": 5.8, "unit": "mm"}
